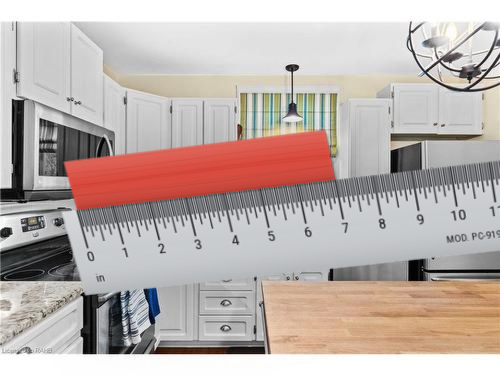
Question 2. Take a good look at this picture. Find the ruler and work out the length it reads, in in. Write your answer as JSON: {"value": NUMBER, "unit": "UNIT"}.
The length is {"value": 7, "unit": "in"}
